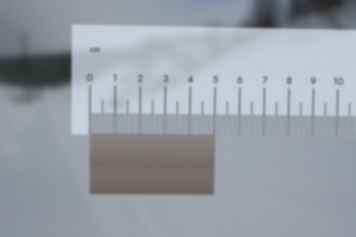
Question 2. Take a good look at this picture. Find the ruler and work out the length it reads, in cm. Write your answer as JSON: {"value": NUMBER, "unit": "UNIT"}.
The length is {"value": 5, "unit": "cm"}
